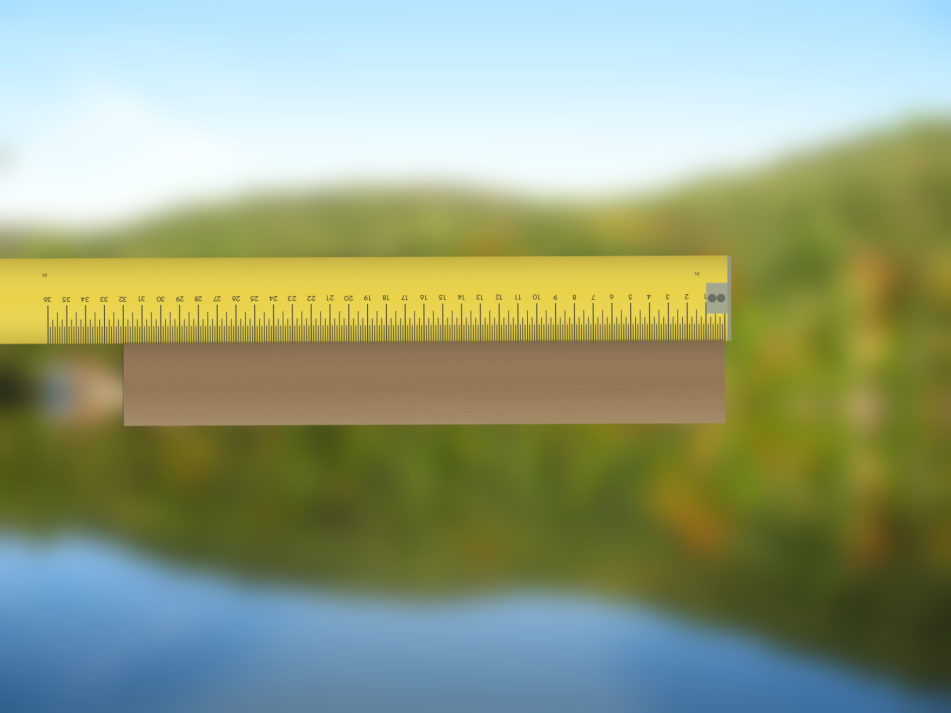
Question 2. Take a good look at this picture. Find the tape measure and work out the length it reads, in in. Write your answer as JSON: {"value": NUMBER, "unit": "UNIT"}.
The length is {"value": 32, "unit": "in"}
